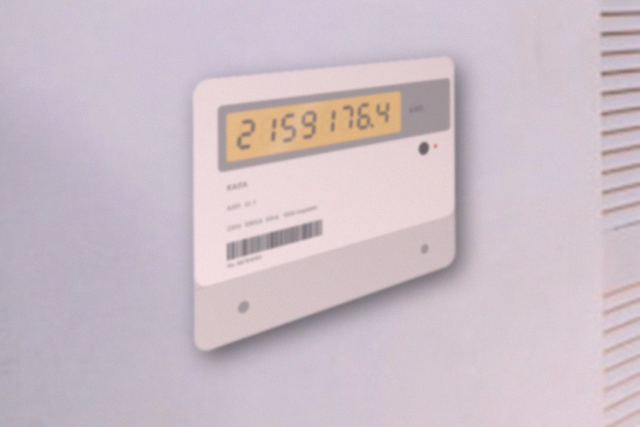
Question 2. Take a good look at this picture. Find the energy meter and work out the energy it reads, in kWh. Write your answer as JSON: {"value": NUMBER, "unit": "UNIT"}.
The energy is {"value": 2159176.4, "unit": "kWh"}
